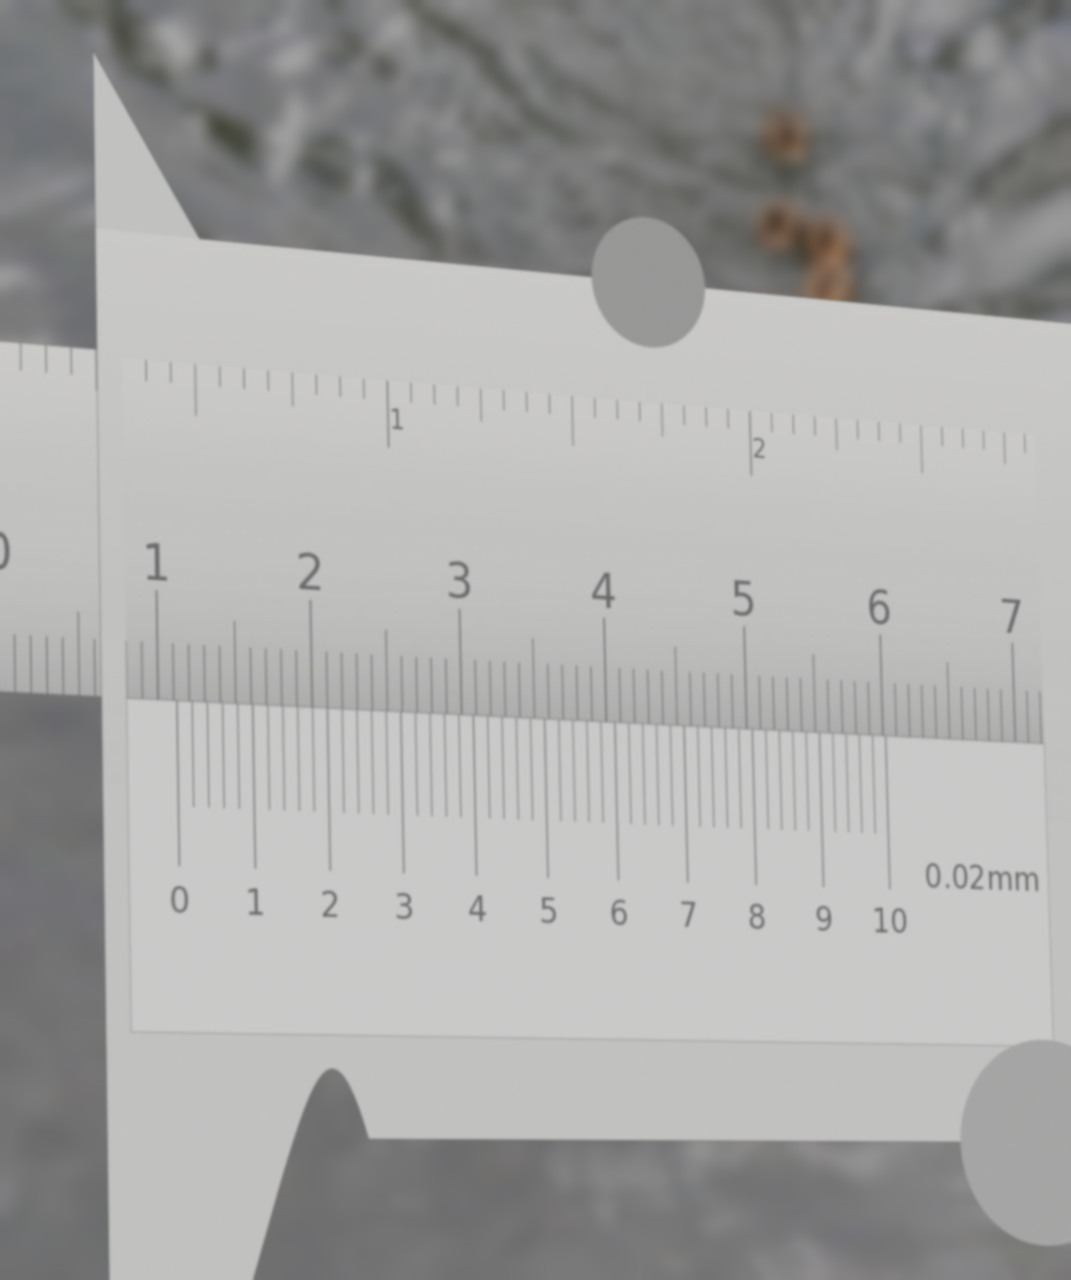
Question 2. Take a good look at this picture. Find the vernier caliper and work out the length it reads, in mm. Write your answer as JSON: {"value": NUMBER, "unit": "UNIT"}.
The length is {"value": 11.2, "unit": "mm"}
